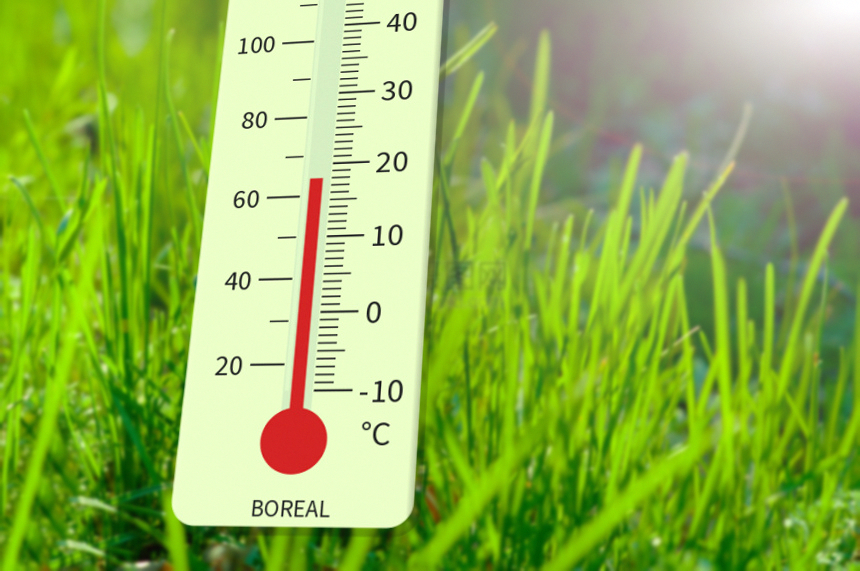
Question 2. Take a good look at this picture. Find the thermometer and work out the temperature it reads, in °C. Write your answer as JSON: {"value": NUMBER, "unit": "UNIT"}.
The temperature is {"value": 18, "unit": "°C"}
